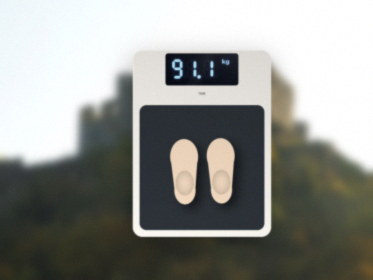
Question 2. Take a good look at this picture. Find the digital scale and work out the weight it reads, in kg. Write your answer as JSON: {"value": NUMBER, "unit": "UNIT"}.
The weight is {"value": 91.1, "unit": "kg"}
